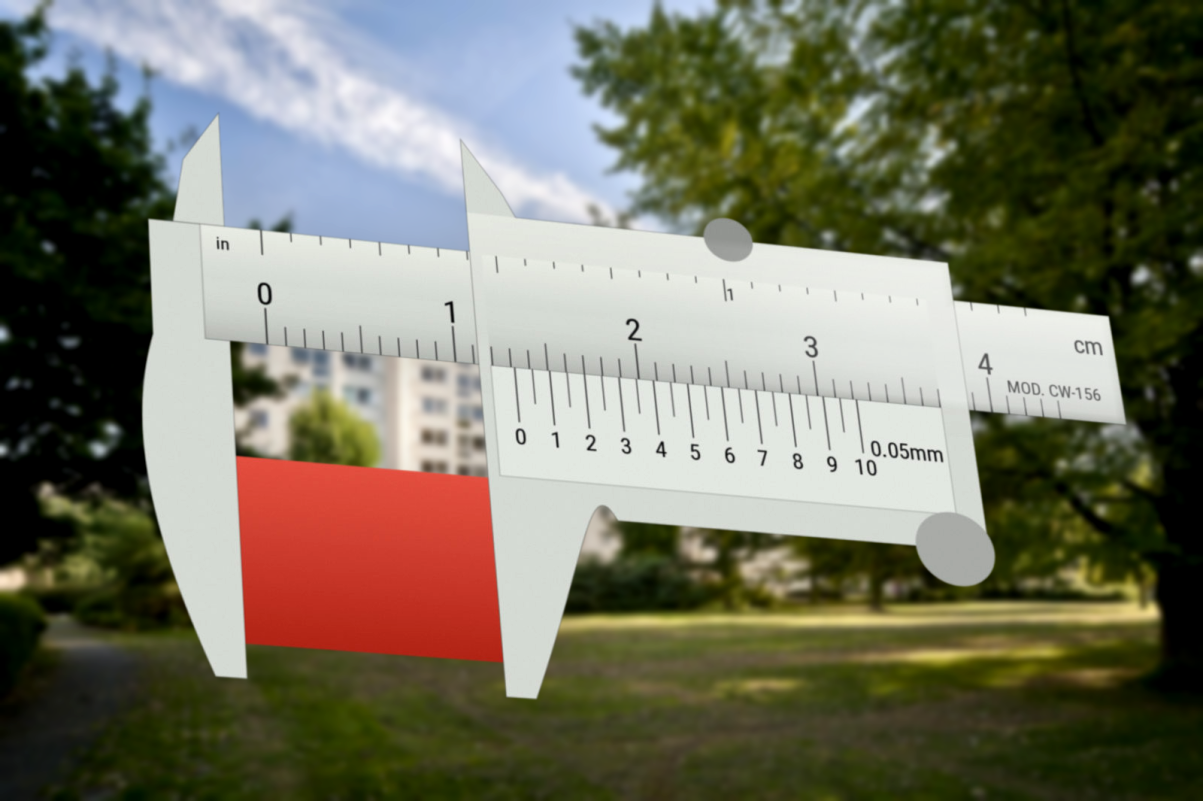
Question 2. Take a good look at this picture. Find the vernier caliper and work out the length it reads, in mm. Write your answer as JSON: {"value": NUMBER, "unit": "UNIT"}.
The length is {"value": 13.2, "unit": "mm"}
